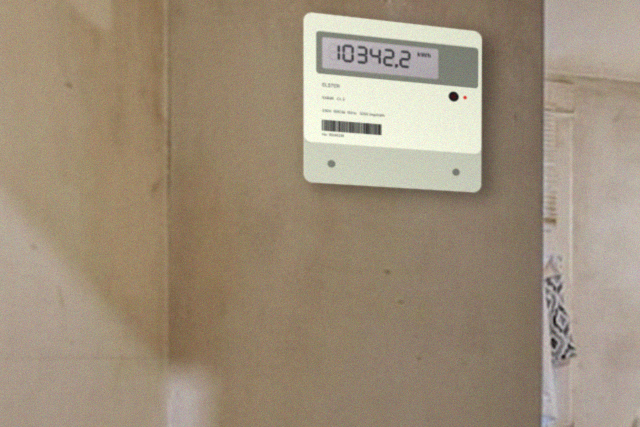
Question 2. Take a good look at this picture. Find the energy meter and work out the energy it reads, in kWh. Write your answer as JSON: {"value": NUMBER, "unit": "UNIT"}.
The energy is {"value": 10342.2, "unit": "kWh"}
